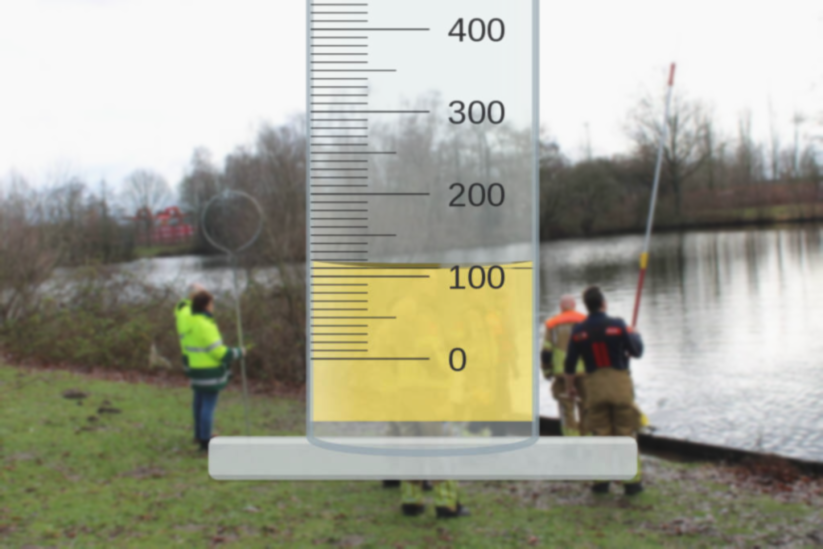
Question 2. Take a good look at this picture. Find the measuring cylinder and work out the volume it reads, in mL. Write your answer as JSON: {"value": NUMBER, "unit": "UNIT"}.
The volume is {"value": 110, "unit": "mL"}
